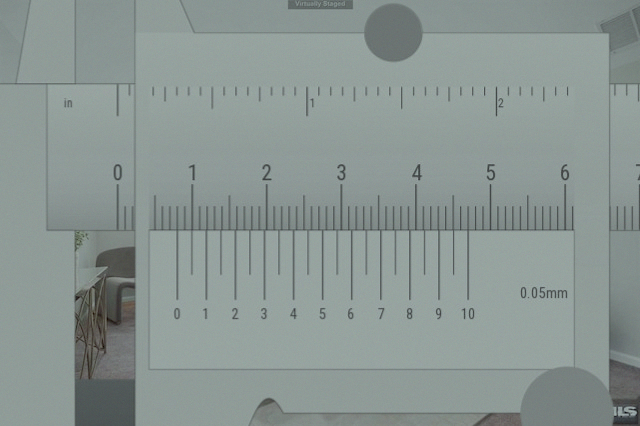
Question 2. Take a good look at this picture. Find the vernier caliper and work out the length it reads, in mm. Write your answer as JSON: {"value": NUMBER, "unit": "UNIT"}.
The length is {"value": 8.0, "unit": "mm"}
